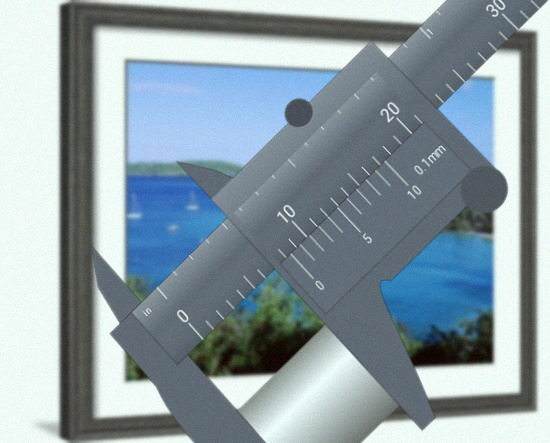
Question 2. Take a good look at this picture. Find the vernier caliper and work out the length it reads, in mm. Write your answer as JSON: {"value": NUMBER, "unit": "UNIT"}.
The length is {"value": 8.4, "unit": "mm"}
